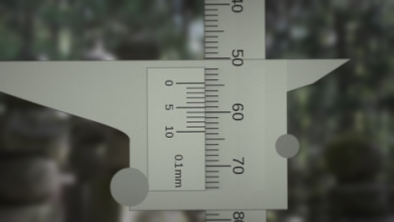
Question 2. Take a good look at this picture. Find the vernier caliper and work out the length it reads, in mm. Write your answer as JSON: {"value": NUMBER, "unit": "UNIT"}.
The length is {"value": 54.6, "unit": "mm"}
